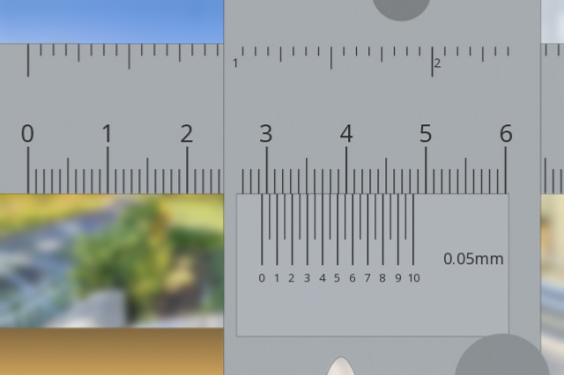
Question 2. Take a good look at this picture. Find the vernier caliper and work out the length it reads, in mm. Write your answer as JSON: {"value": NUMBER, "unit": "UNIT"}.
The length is {"value": 29.4, "unit": "mm"}
